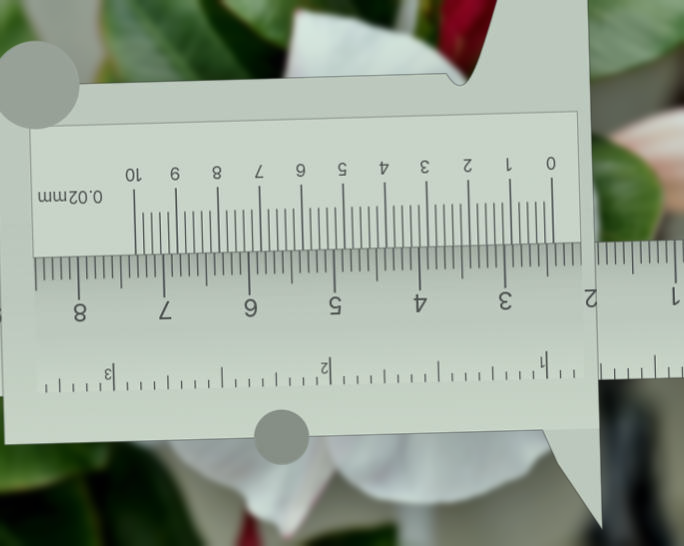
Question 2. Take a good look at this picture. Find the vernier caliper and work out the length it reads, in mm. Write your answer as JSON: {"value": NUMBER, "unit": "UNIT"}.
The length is {"value": 24.2, "unit": "mm"}
